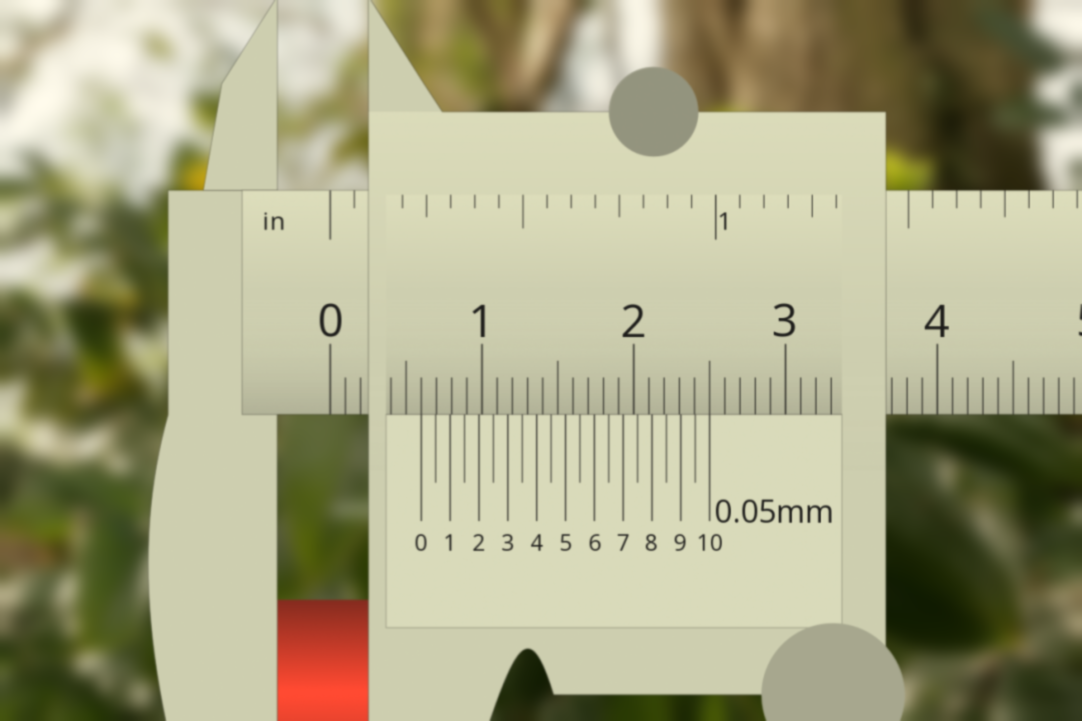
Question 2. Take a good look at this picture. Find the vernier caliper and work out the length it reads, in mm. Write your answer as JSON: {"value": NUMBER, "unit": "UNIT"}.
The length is {"value": 6.0, "unit": "mm"}
